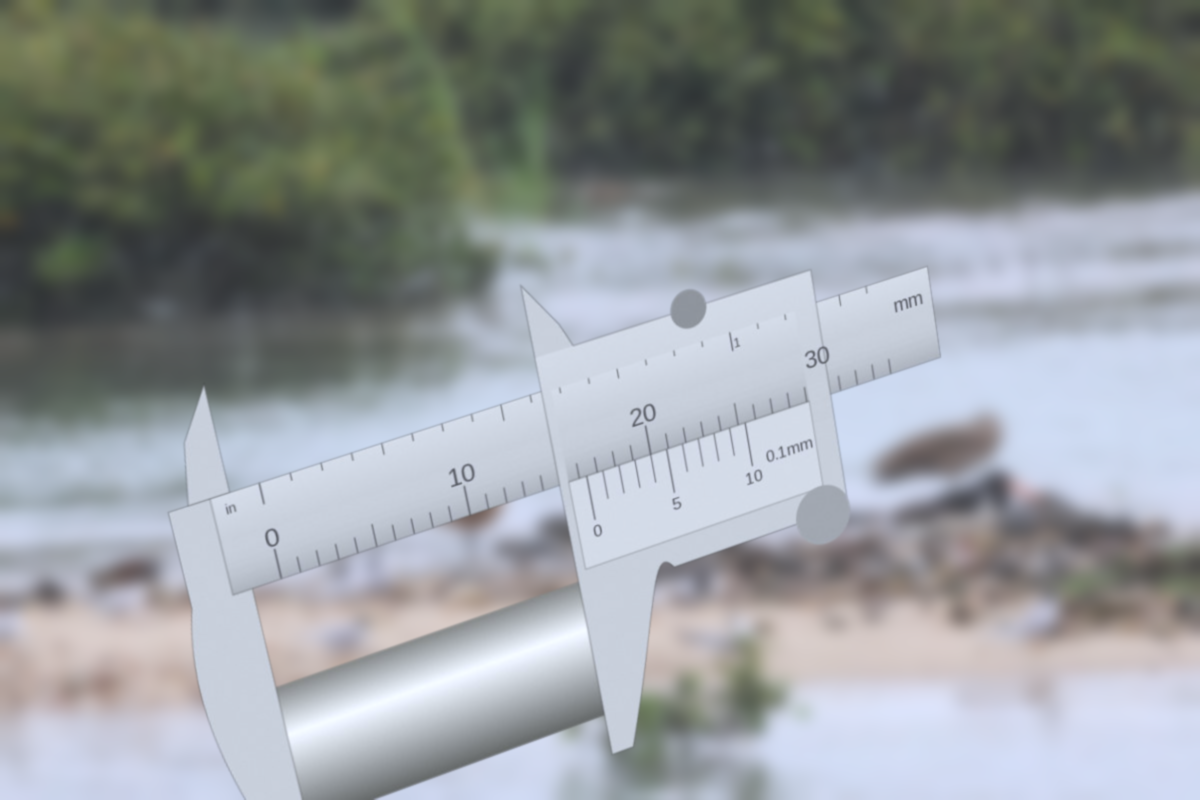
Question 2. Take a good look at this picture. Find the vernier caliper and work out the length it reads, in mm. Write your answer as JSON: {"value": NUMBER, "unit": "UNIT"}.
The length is {"value": 16.4, "unit": "mm"}
